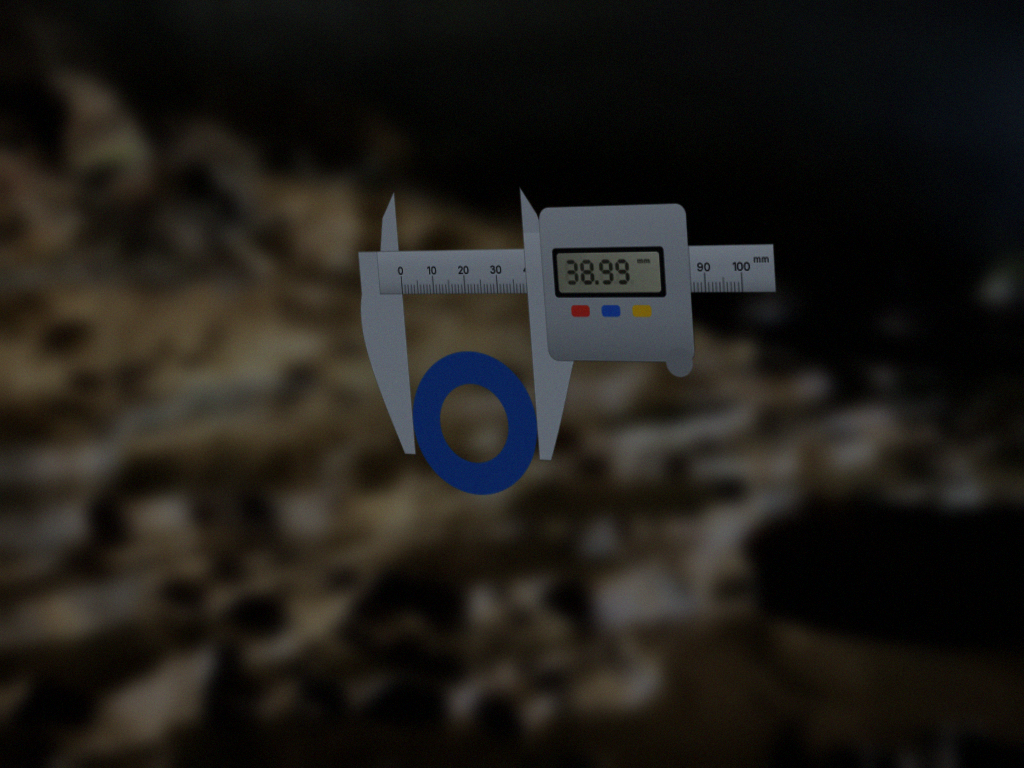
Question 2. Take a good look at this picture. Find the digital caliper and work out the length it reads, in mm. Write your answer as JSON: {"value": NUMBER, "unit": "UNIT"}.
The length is {"value": 38.99, "unit": "mm"}
